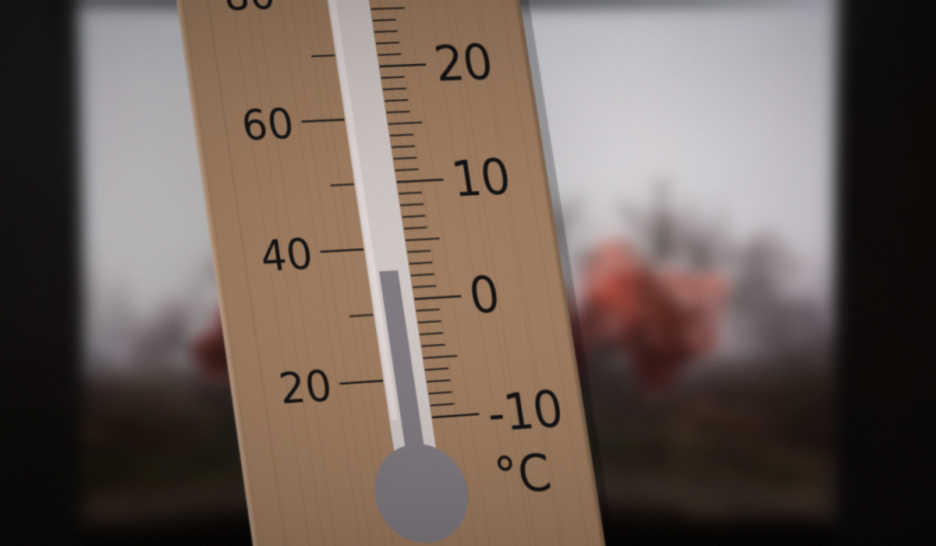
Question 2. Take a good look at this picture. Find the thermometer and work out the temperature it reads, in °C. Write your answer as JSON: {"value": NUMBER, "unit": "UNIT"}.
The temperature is {"value": 2.5, "unit": "°C"}
